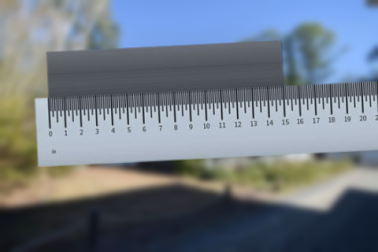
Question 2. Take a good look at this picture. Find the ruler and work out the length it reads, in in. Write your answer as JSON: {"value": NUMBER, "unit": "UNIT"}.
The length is {"value": 15, "unit": "in"}
